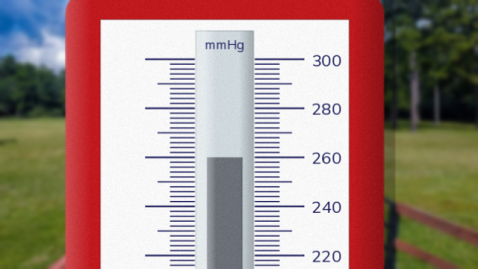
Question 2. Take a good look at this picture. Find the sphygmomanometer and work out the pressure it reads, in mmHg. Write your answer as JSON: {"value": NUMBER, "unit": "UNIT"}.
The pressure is {"value": 260, "unit": "mmHg"}
